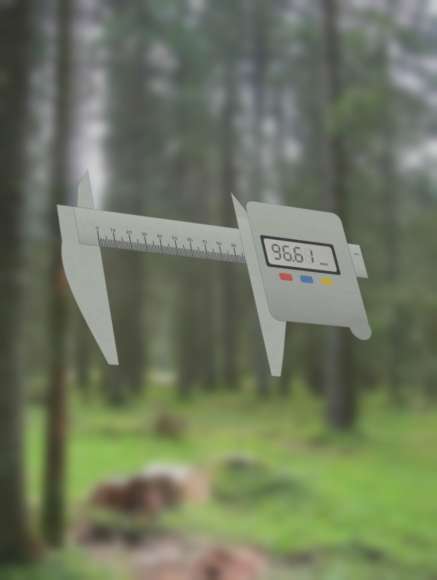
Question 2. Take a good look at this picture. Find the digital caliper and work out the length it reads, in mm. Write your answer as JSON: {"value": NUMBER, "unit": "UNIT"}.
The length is {"value": 96.61, "unit": "mm"}
